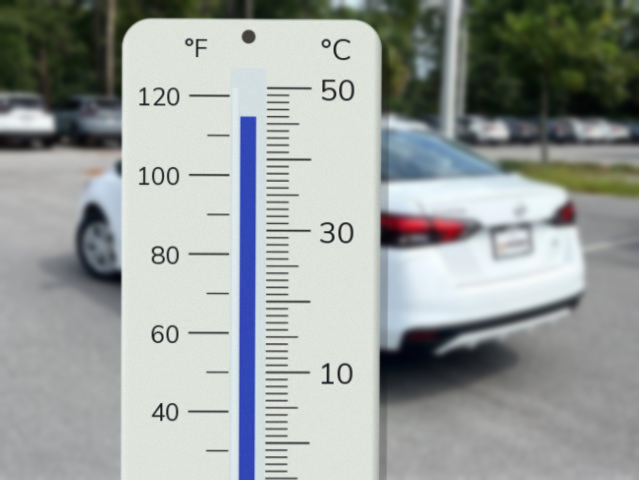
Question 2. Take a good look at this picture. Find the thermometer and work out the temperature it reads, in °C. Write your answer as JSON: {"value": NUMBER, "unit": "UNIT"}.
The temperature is {"value": 46, "unit": "°C"}
